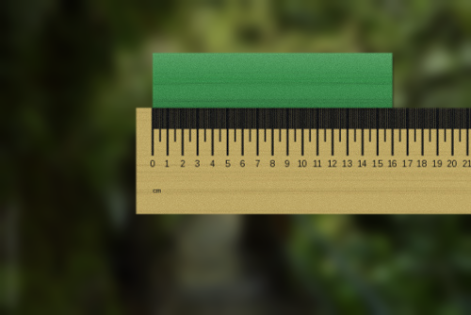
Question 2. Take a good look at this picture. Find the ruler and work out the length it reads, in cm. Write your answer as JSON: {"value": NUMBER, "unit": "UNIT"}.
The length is {"value": 16, "unit": "cm"}
